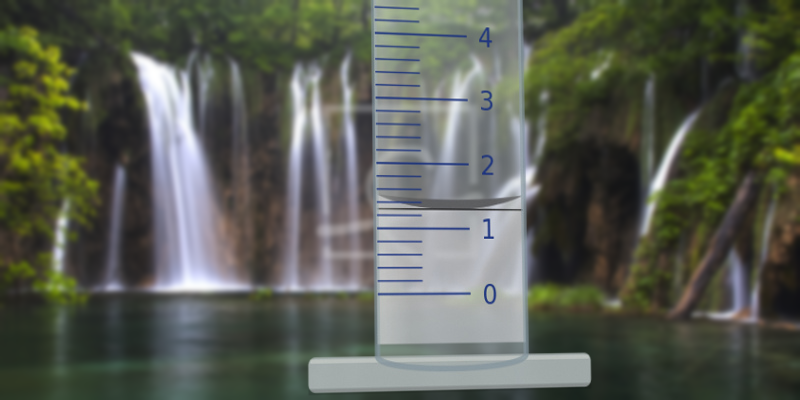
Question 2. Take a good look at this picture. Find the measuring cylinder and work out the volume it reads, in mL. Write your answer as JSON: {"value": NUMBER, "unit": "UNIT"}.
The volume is {"value": 1.3, "unit": "mL"}
